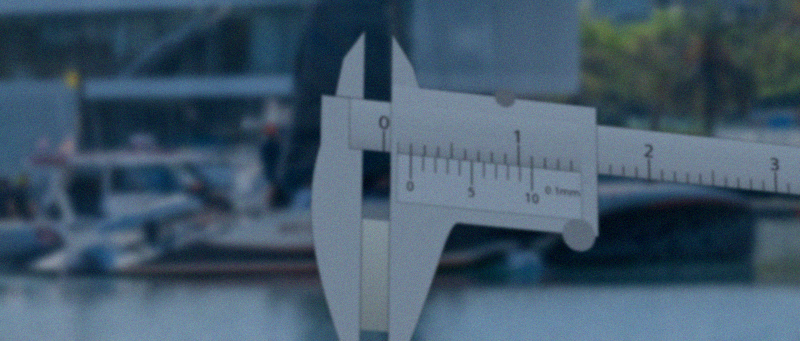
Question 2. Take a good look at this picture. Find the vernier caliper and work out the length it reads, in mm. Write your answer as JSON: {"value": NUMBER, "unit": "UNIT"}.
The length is {"value": 2.0, "unit": "mm"}
